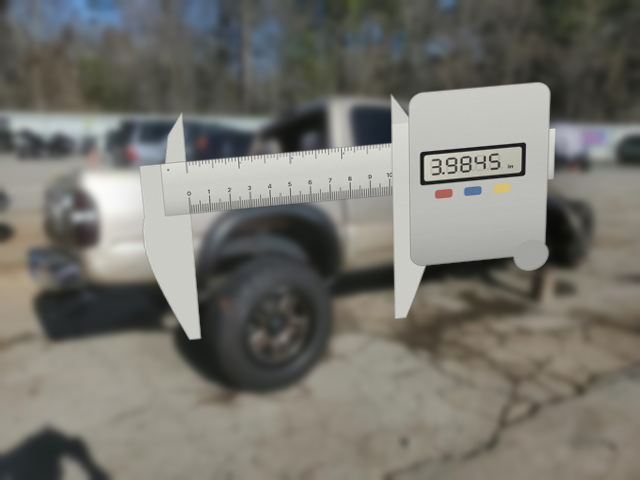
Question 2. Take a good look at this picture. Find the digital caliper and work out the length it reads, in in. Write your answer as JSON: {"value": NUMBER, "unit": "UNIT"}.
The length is {"value": 3.9845, "unit": "in"}
